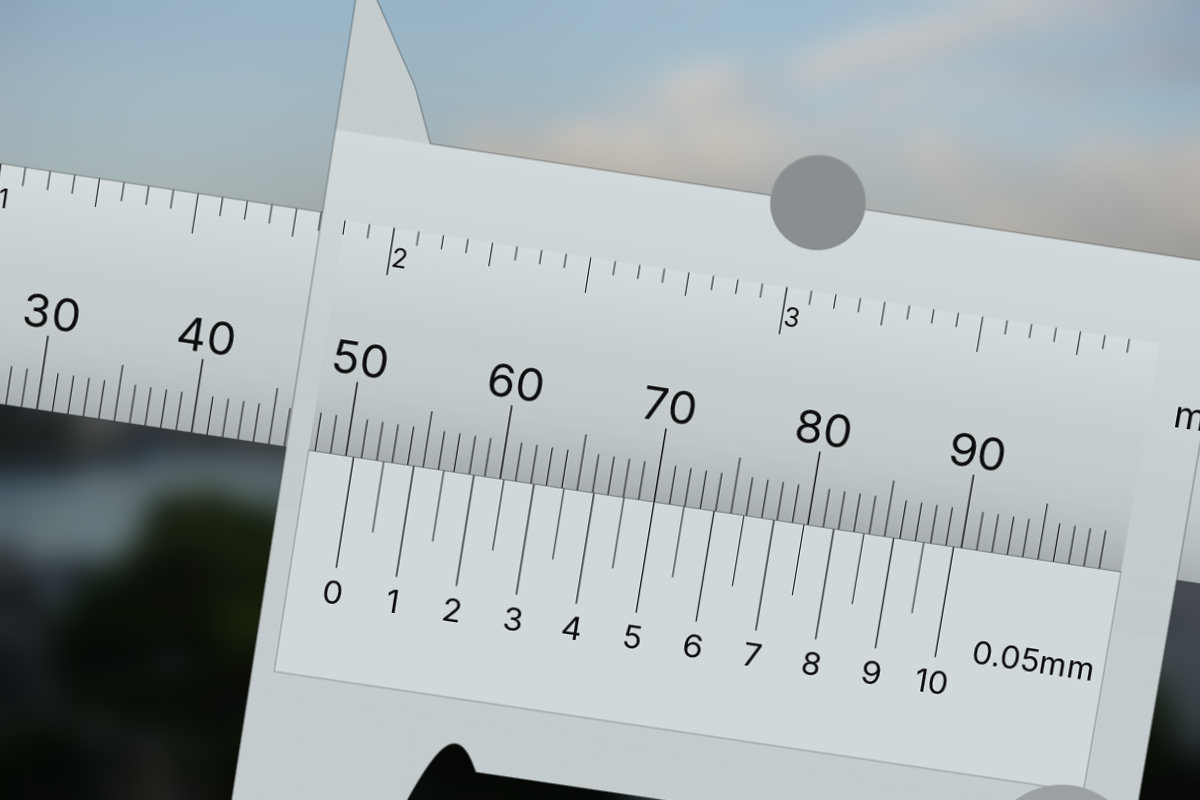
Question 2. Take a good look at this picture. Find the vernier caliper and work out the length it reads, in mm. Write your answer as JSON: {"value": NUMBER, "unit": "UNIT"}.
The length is {"value": 50.5, "unit": "mm"}
